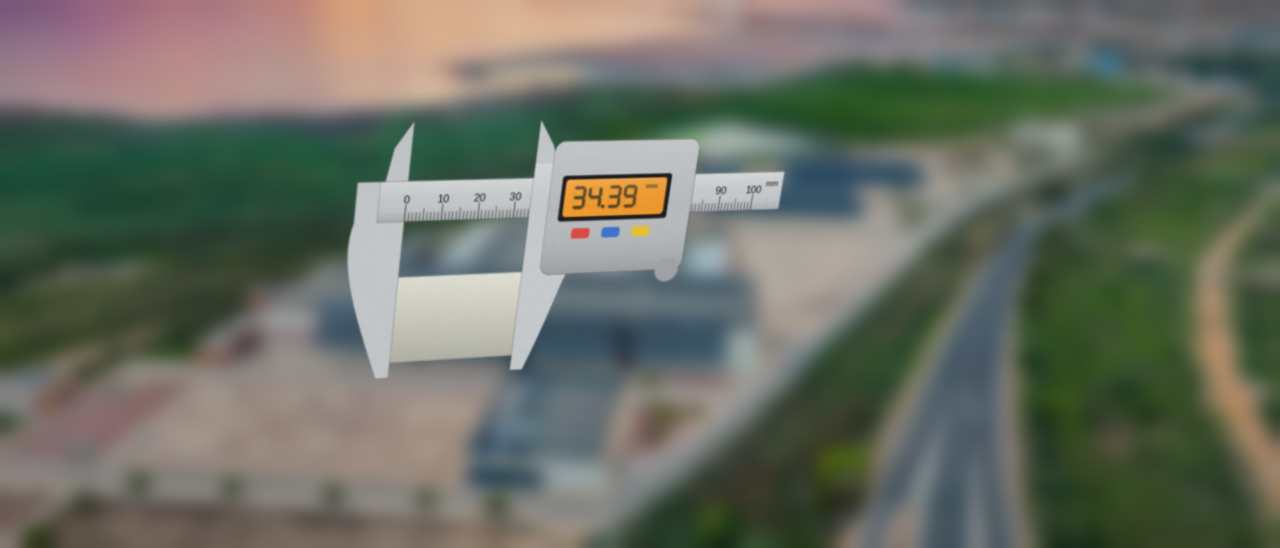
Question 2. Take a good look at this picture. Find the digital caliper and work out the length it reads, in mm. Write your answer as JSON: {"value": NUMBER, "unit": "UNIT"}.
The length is {"value": 34.39, "unit": "mm"}
